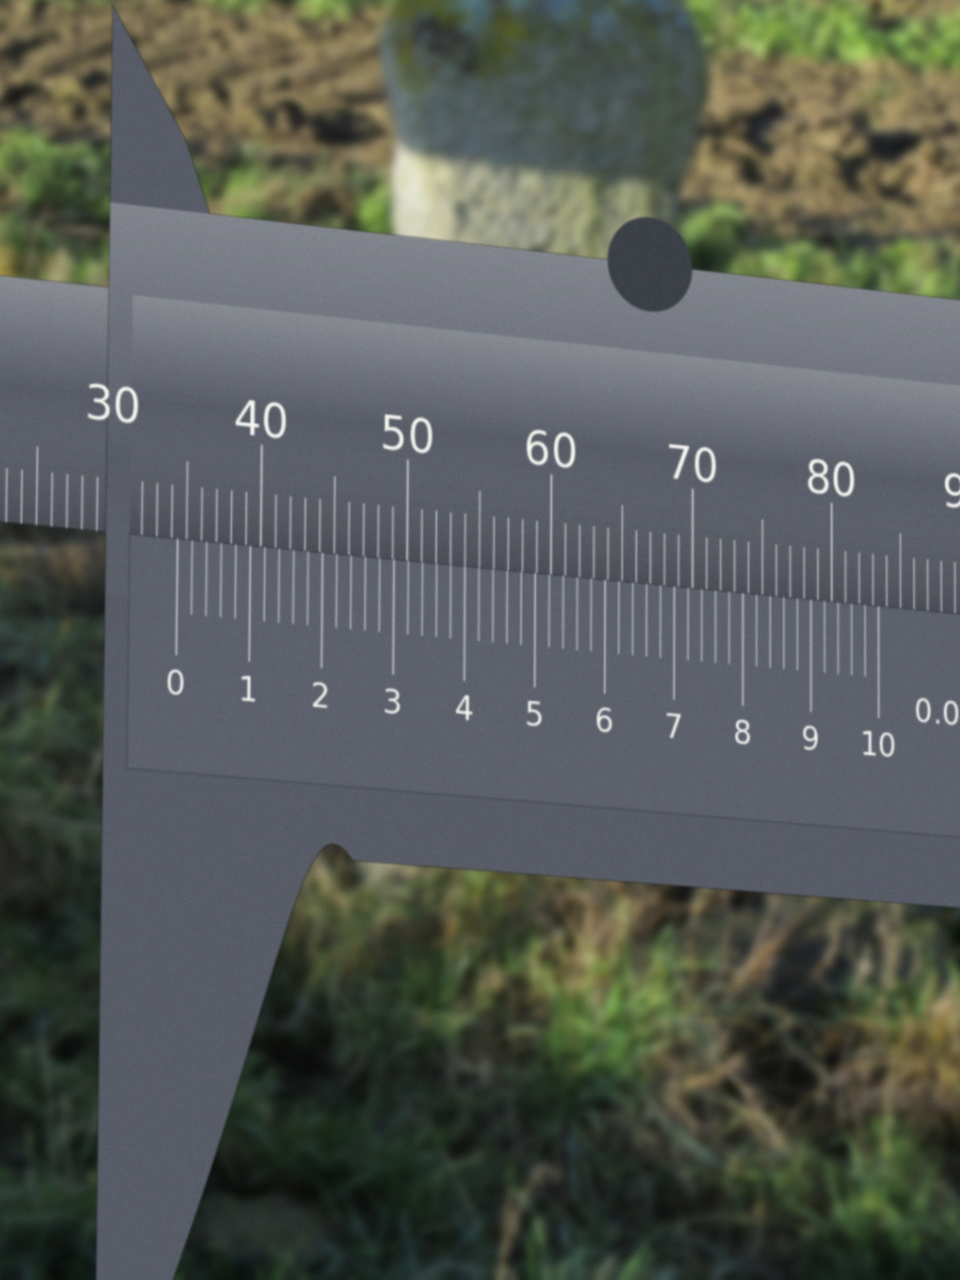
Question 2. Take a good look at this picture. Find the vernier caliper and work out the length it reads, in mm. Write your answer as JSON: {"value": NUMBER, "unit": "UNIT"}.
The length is {"value": 34.4, "unit": "mm"}
